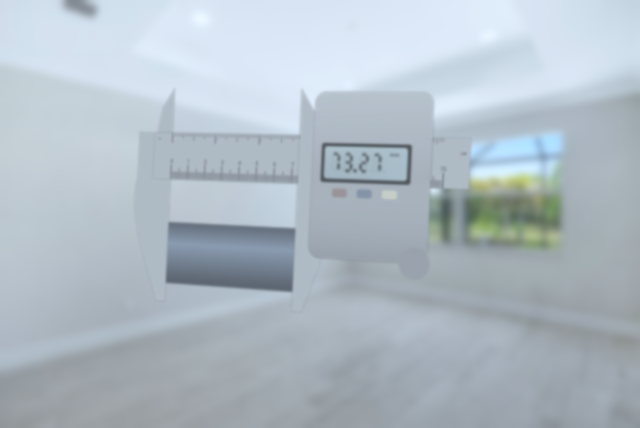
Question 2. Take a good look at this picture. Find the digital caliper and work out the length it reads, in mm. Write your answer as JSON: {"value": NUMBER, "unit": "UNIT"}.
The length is {"value": 73.27, "unit": "mm"}
